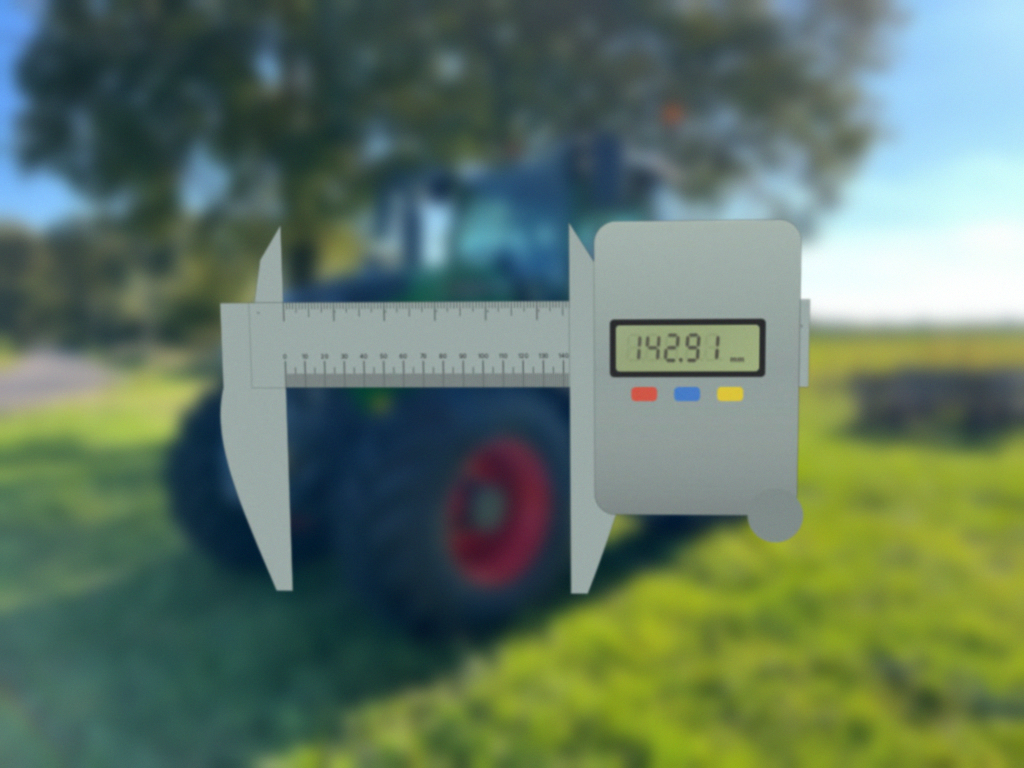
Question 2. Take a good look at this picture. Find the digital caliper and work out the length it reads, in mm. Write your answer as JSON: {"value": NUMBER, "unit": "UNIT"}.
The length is {"value": 142.91, "unit": "mm"}
